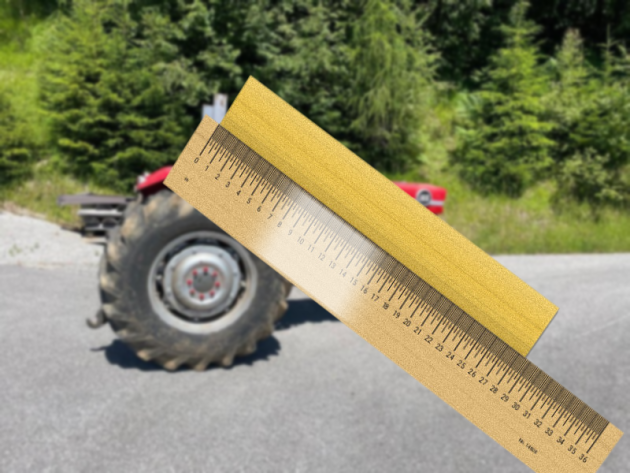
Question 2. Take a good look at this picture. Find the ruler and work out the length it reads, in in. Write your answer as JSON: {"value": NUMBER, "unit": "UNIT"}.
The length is {"value": 28.5, "unit": "in"}
